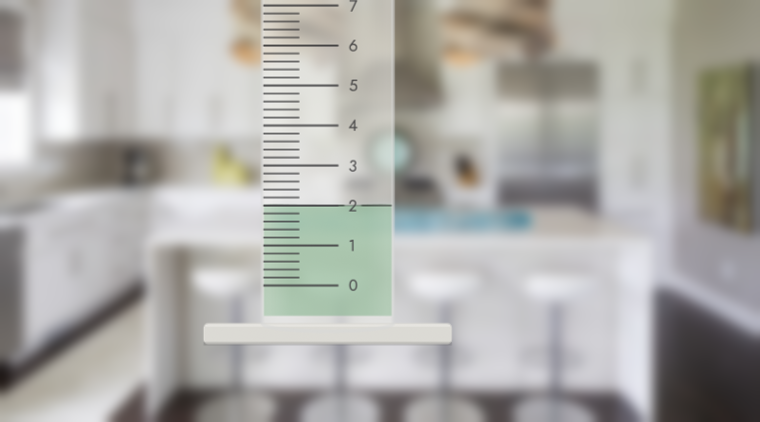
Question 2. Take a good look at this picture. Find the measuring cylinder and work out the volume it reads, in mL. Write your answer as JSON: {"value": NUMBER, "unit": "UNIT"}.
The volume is {"value": 2, "unit": "mL"}
